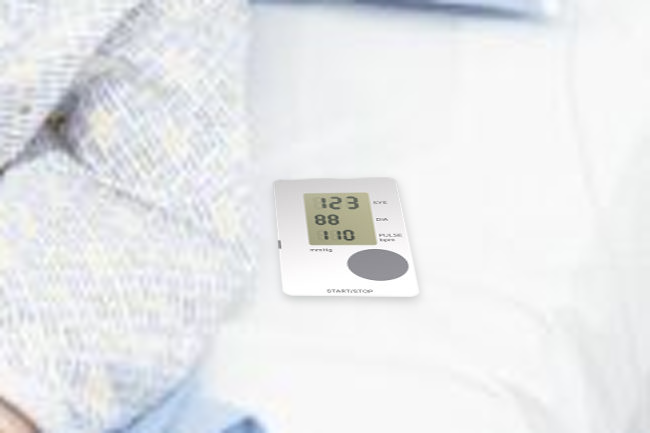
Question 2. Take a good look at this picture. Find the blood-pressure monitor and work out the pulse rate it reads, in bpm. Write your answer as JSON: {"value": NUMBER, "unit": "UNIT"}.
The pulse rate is {"value": 110, "unit": "bpm"}
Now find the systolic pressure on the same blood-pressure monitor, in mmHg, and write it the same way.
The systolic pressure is {"value": 123, "unit": "mmHg"}
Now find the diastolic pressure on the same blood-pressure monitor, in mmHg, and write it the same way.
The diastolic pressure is {"value": 88, "unit": "mmHg"}
